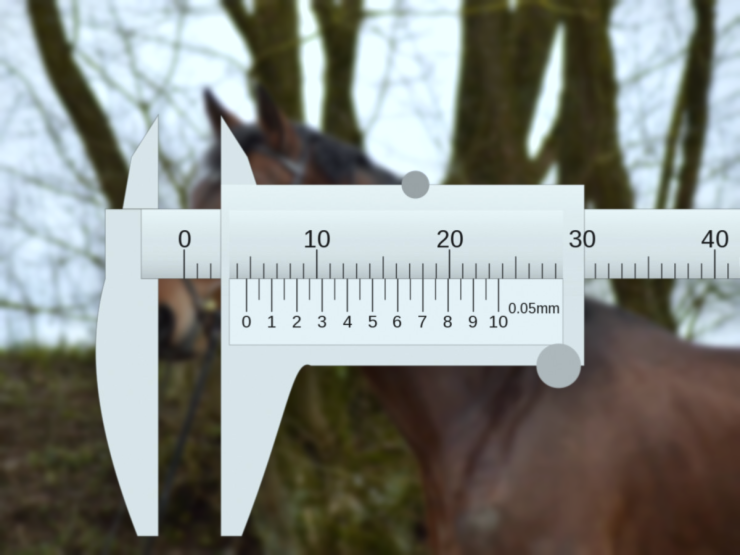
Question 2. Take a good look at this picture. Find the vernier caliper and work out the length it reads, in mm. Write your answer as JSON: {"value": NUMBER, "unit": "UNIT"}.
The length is {"value": 4.7, "unit": "mm"}
